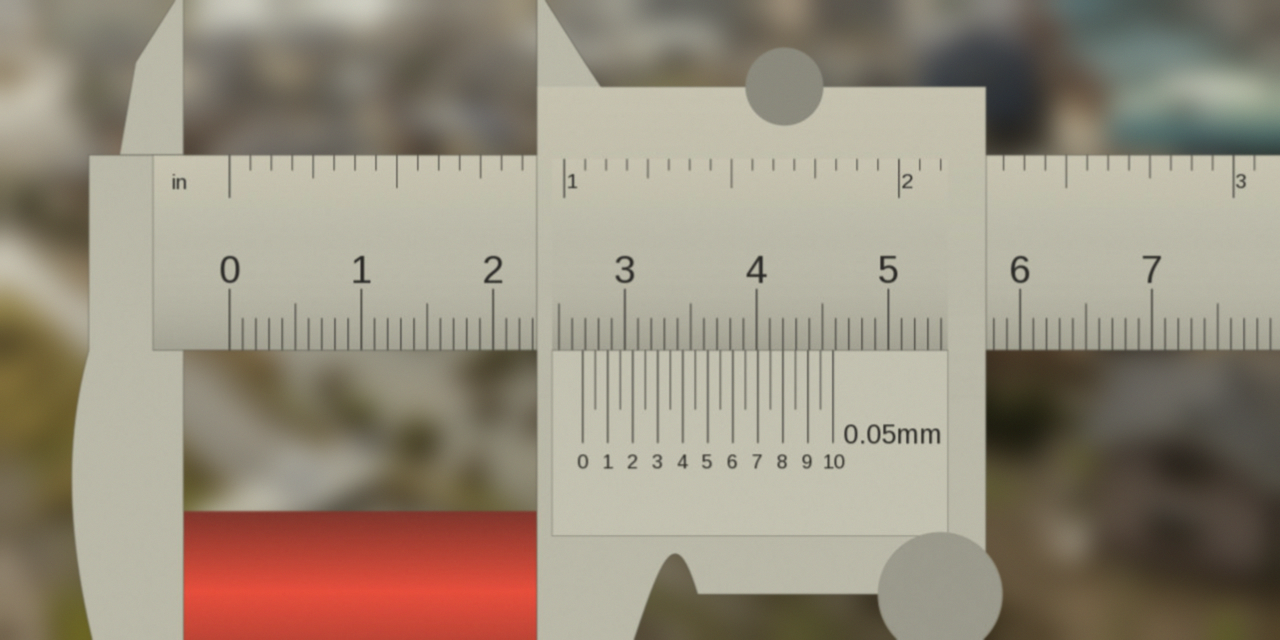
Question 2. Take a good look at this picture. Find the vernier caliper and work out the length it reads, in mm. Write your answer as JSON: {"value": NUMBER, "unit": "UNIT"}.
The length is {"value": 26.8, "unit": "mm"}
